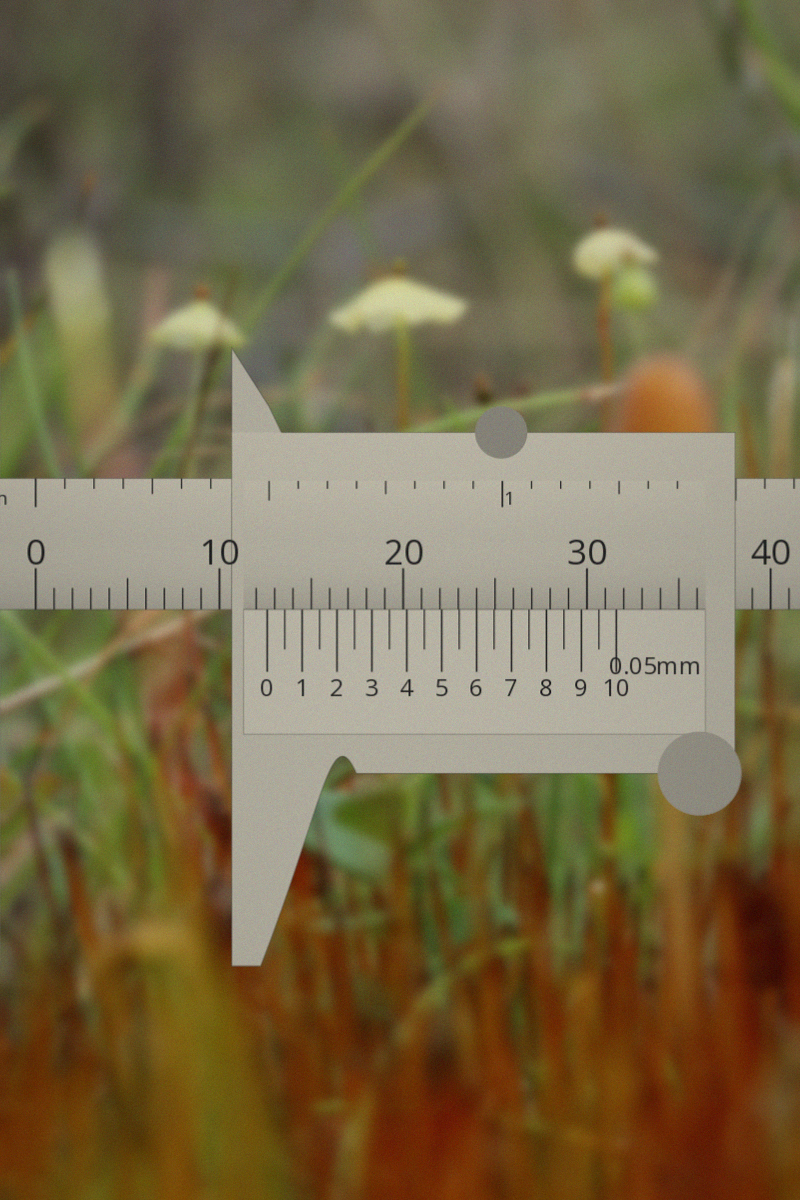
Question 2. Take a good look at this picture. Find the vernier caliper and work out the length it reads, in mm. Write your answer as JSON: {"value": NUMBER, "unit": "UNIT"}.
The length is {"value": 12.6, "unit": "mm"}
